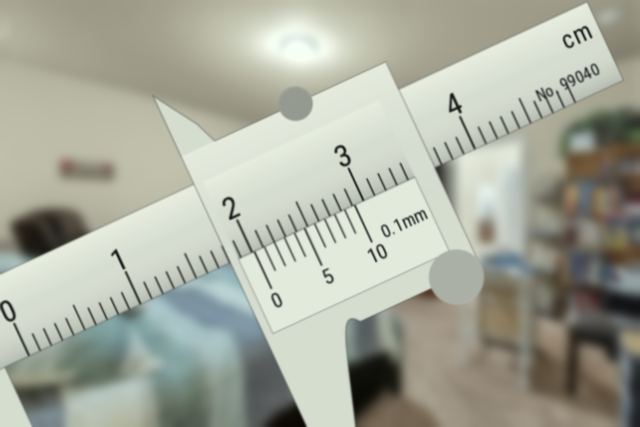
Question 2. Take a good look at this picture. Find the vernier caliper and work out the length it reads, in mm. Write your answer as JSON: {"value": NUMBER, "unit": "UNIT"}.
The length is {"value": 20.2, "unit": "mm"}
